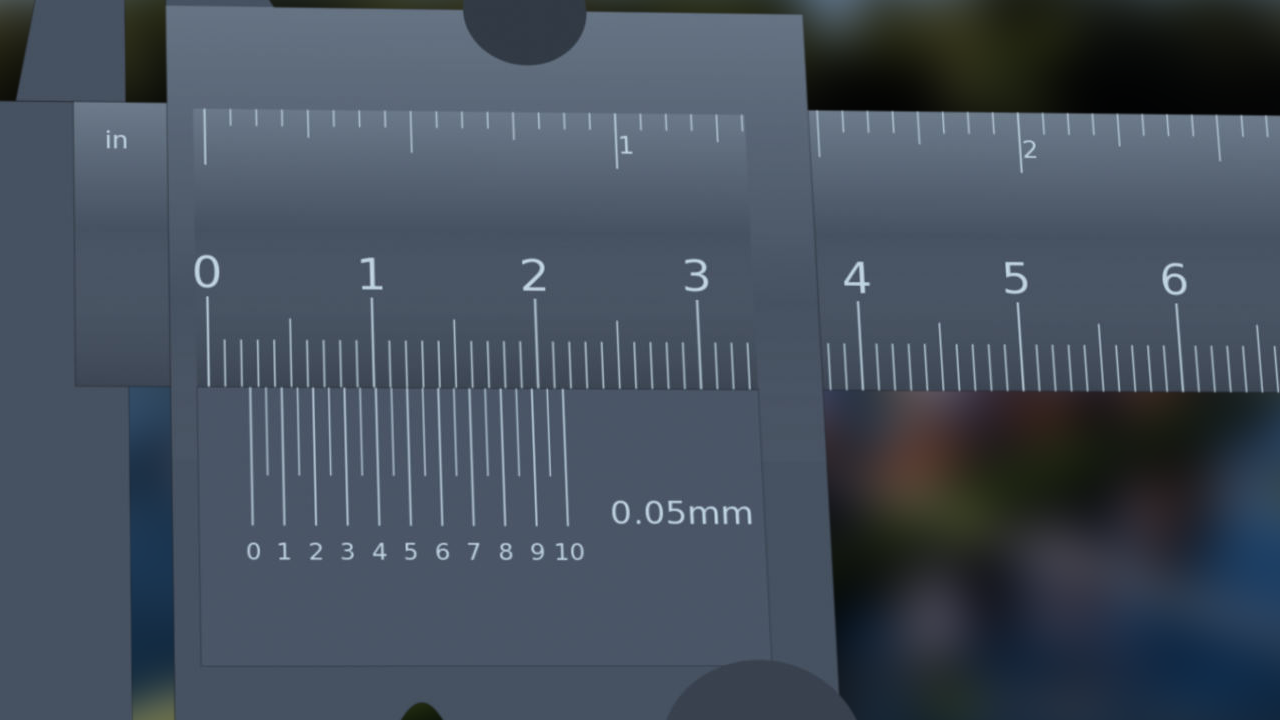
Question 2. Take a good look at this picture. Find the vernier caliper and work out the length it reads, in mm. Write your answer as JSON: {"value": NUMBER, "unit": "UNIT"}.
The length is {"value": 2.5, "unit": "mm"}
